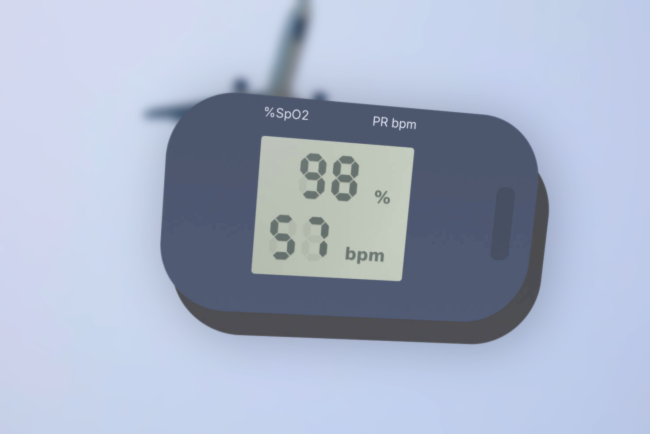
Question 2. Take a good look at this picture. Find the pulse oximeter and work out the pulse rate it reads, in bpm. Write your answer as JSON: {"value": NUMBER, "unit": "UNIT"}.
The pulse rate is {"value": 57, "unit": "bpm"}
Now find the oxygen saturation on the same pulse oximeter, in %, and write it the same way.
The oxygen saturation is {"value": 98, "unit": "%"}
